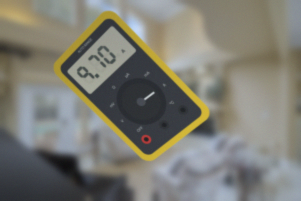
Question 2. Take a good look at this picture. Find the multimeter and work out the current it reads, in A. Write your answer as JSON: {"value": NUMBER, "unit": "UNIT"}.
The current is {"value": 9.70, "unit": "A"}
